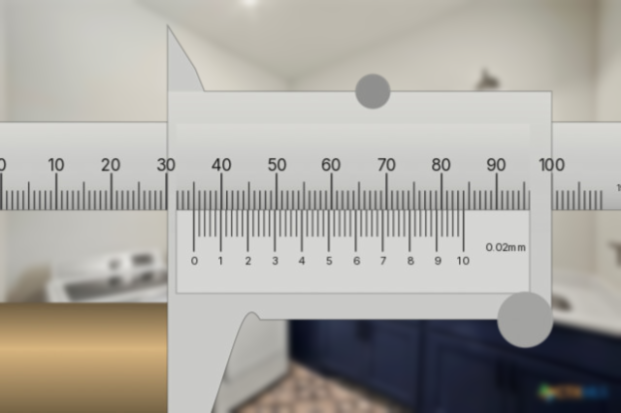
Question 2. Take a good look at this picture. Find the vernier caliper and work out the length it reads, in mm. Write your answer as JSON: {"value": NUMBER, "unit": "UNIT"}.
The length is {"value": 35.0, "unit": "mm"}
